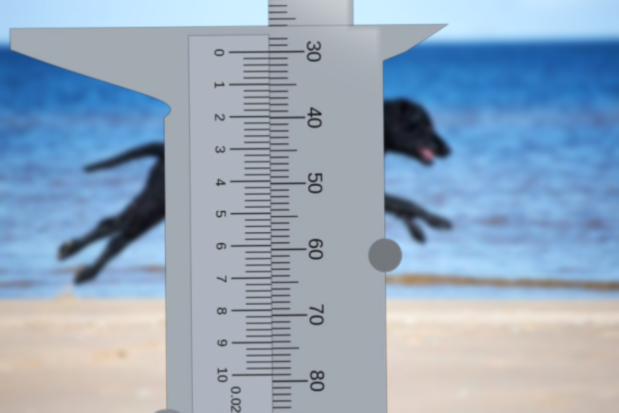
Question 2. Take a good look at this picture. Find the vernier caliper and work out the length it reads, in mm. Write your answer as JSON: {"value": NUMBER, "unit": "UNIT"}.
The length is {"value": 30.0, "unit": "mm"}
